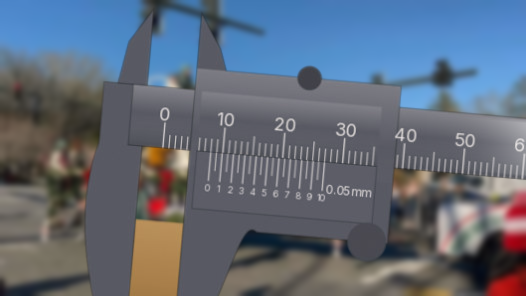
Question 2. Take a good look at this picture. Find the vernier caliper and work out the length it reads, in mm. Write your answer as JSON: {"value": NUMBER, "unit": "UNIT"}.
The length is {"value": 8.0, "unit": "mm"}
